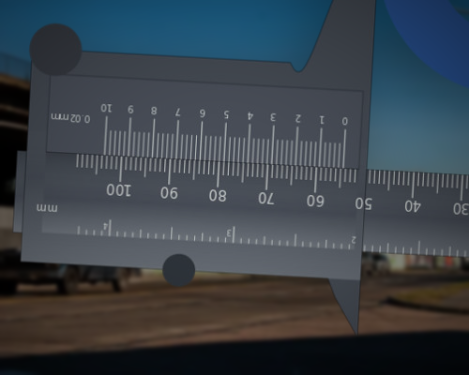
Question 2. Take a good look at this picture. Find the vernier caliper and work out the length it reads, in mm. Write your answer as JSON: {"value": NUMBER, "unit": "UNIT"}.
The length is {"value": 54.5, "unit": "mm"}
